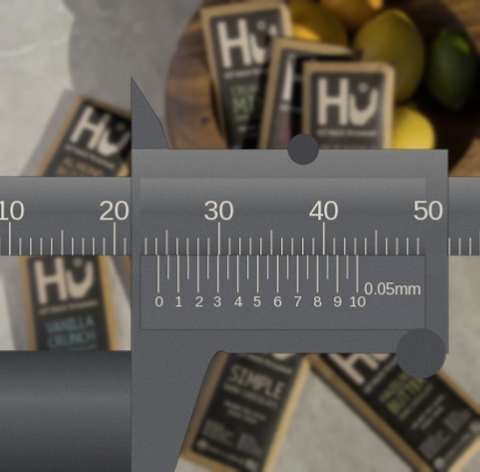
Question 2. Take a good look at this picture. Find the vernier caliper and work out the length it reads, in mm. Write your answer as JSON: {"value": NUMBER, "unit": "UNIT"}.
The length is {"value": 24.2, "unit": "mm"}
